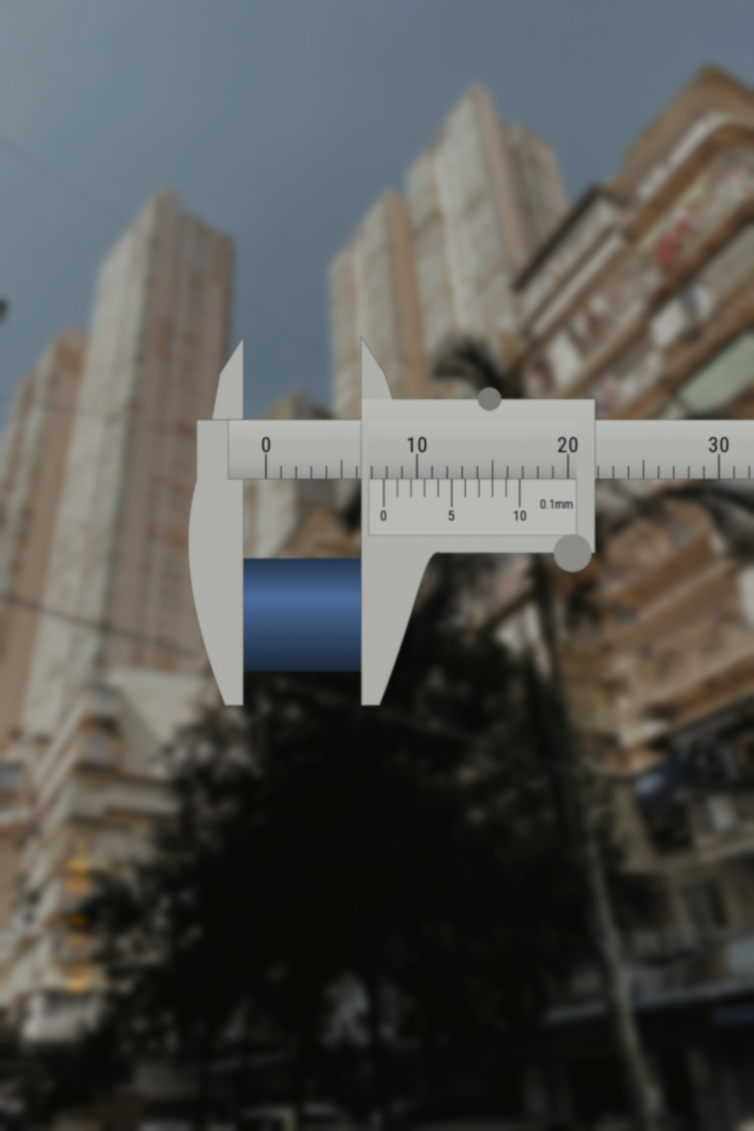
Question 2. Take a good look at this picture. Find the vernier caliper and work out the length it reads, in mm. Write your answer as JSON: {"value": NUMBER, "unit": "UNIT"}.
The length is {"value": 7.8, "unit": "mm"}
